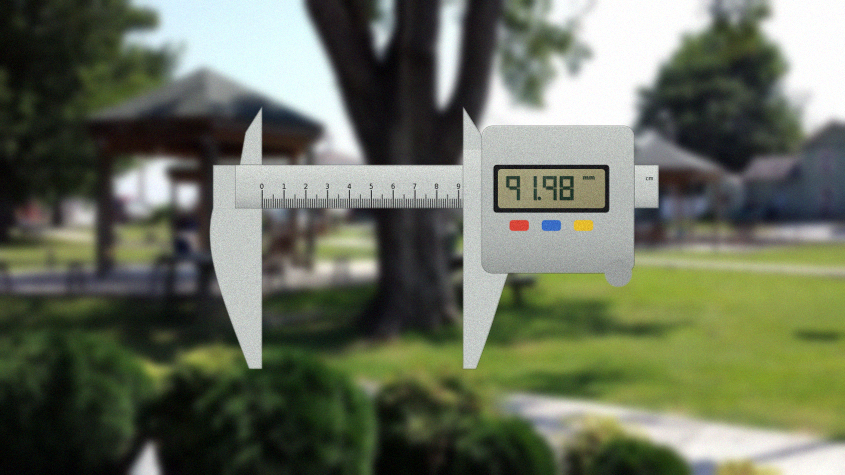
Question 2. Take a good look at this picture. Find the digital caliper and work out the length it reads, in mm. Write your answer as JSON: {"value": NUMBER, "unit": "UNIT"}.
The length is {"value": 91.98, "unit": "mm"}
